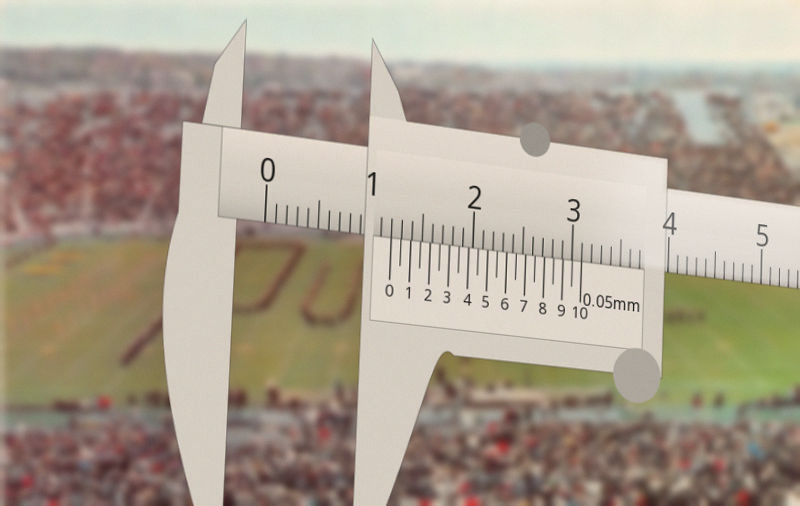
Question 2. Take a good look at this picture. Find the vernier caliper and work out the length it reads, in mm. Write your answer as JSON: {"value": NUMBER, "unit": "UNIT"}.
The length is {"value": 12.0, "unit": "mm"}
